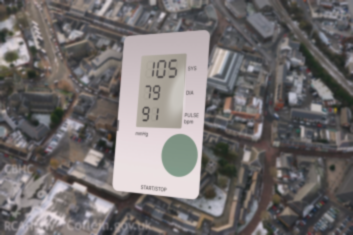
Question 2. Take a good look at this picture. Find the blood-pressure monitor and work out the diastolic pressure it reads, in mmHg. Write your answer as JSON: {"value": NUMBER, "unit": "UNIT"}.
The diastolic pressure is {"value": 79, "unit": "mmHg"}
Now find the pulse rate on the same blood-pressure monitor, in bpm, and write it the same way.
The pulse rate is {"value": 91, "unit": "bpm"}
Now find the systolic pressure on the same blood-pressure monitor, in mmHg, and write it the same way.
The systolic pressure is {"value": 105, "unit": "mmHg"}
